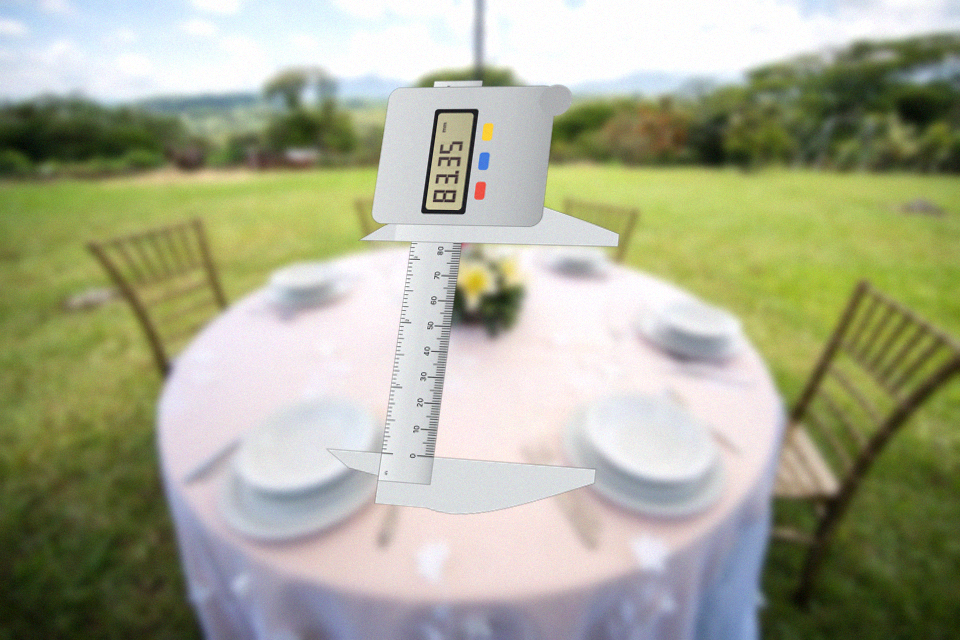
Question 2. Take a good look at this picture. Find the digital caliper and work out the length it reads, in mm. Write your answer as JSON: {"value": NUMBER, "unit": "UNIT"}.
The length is {"value": 83.35, "unit": "mm"}
